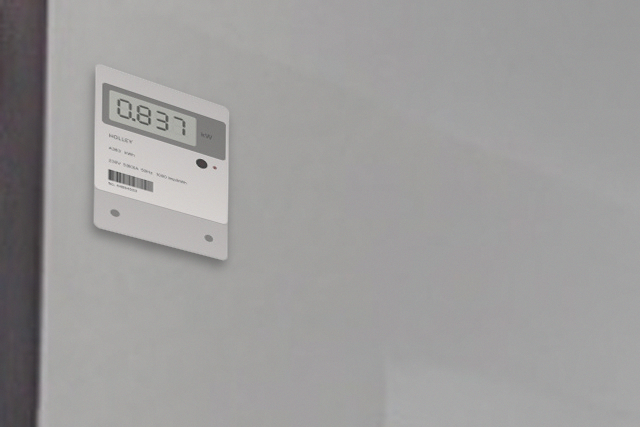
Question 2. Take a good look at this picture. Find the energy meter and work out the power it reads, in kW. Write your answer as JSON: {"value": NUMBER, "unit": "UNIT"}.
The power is {"value": 0.837, "unit": "kW"}
